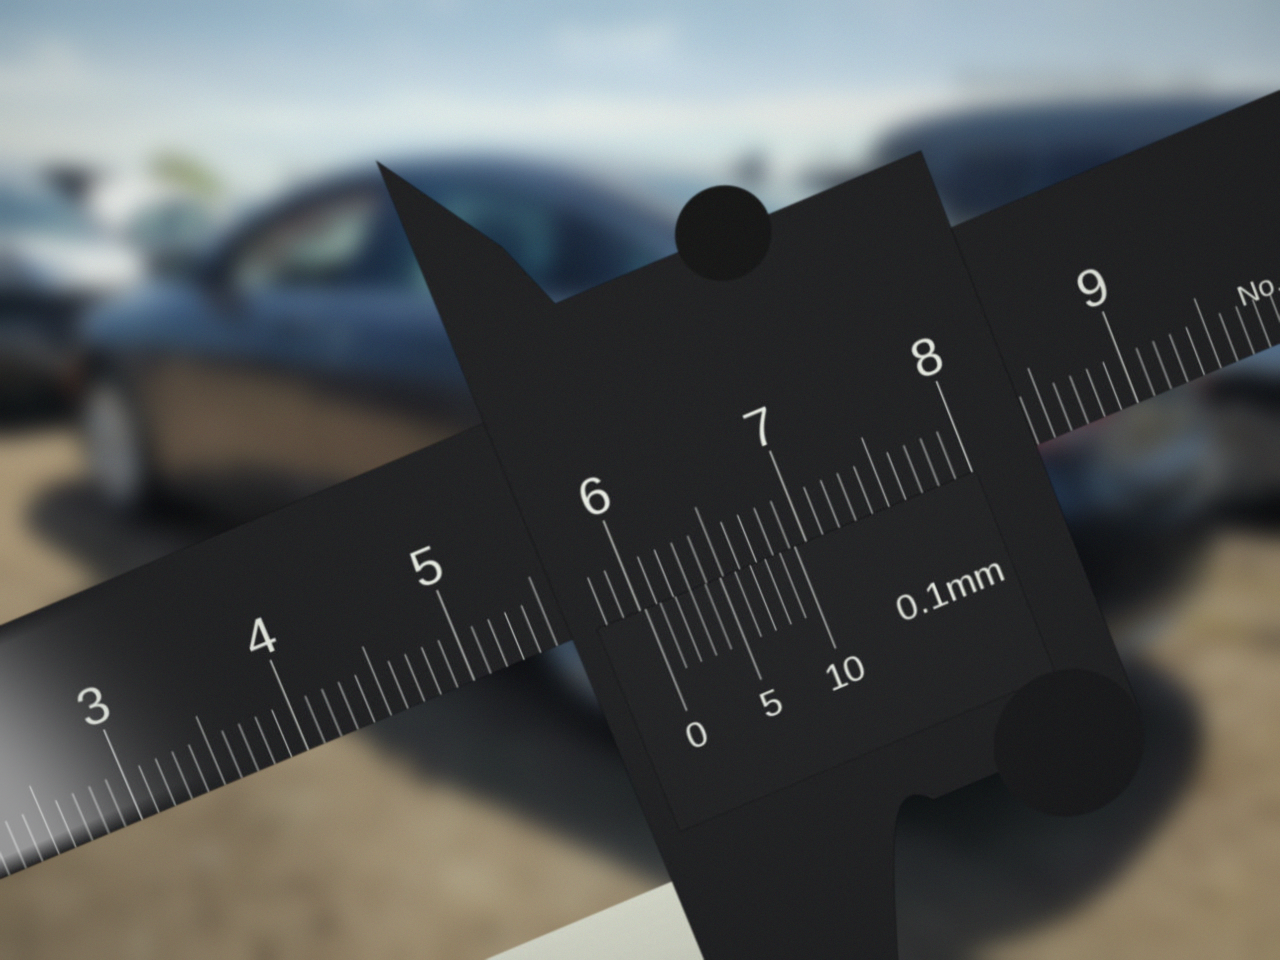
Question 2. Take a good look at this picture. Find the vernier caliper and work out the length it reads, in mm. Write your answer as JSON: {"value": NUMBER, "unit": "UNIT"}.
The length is {"value": 60.3, "unit": "mm"}
